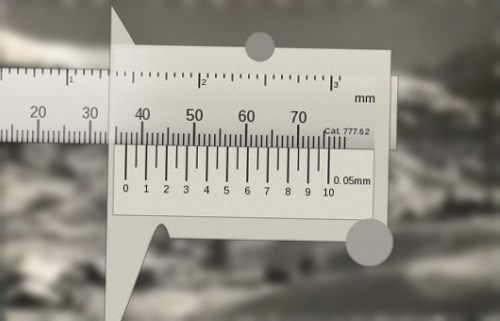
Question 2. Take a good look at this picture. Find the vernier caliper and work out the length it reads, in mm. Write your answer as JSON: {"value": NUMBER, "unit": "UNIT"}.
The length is {"value": 37.0, "unit": "mm"}
